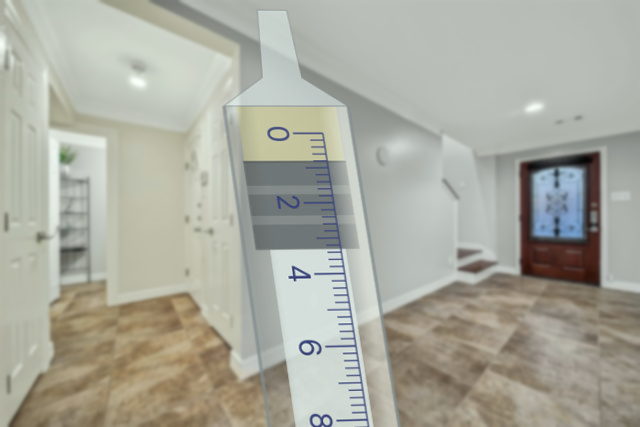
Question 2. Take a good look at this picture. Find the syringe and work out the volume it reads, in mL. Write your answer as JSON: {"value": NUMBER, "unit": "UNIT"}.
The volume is {"value": 0.8, "unit": "mL"}
